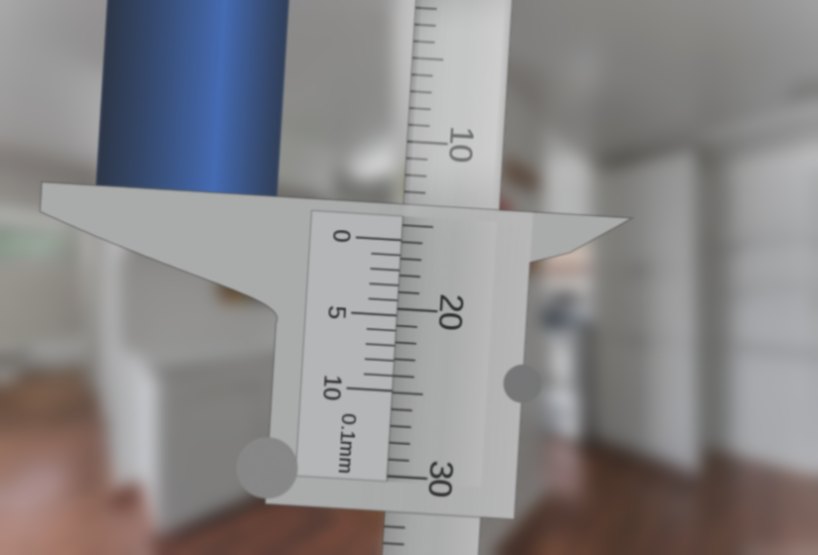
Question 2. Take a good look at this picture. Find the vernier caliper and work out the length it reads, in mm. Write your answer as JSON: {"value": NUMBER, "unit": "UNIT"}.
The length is {"value": 15.9, "unit": "mm"}
